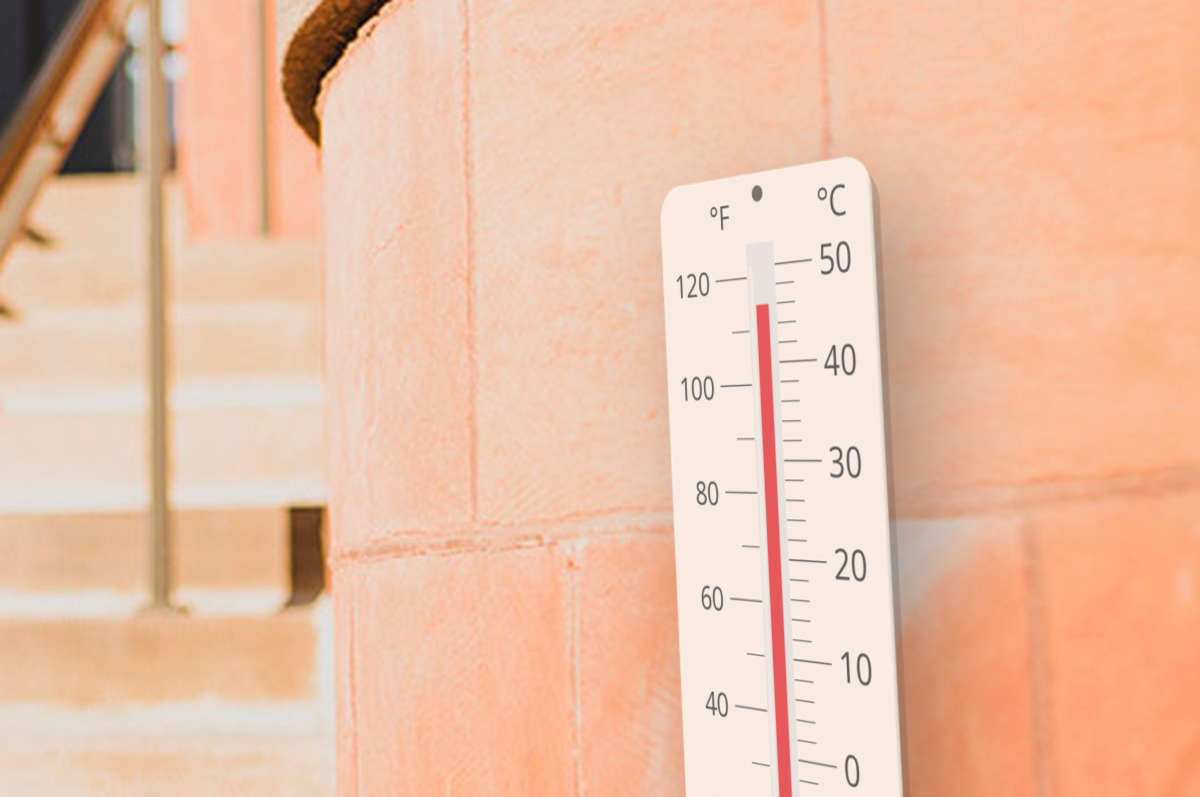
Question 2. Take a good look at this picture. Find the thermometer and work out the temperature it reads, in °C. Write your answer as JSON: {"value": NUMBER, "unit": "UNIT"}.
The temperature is {"value": 46, "unit": "°C"}
